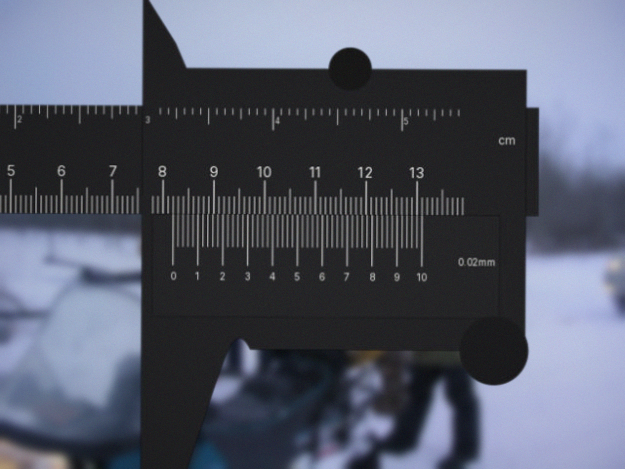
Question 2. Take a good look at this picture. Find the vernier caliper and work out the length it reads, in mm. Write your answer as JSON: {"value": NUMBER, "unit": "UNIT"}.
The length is {"value": 82.0, "unit": "mm"}
